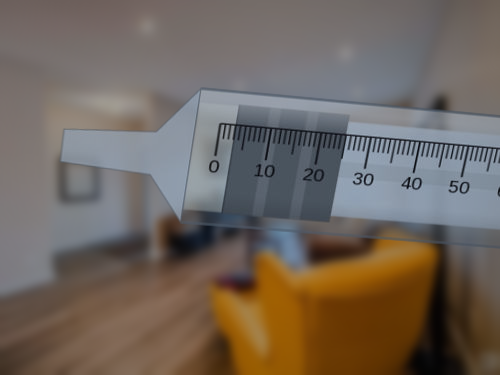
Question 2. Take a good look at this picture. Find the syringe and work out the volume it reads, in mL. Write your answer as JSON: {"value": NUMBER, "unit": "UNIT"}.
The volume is {"value": 3, "unit": "mL"}
